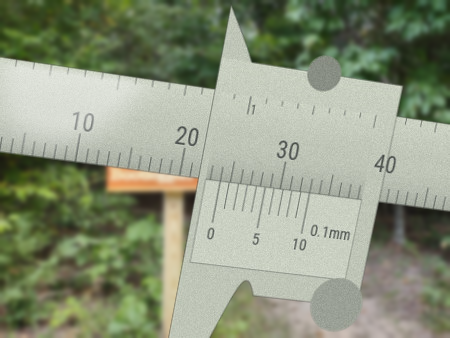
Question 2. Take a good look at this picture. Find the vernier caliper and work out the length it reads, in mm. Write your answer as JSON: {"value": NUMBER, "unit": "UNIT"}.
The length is {"value": 24.0, "unit": "mm"}
